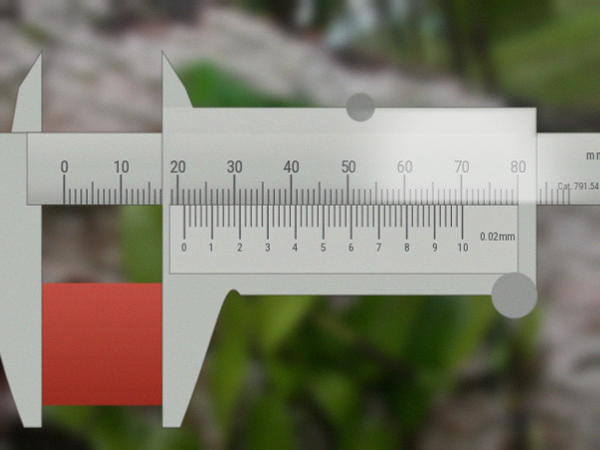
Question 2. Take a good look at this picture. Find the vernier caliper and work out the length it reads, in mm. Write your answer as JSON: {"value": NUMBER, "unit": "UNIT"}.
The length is {"value": 21.2, "unit": "mm"}
